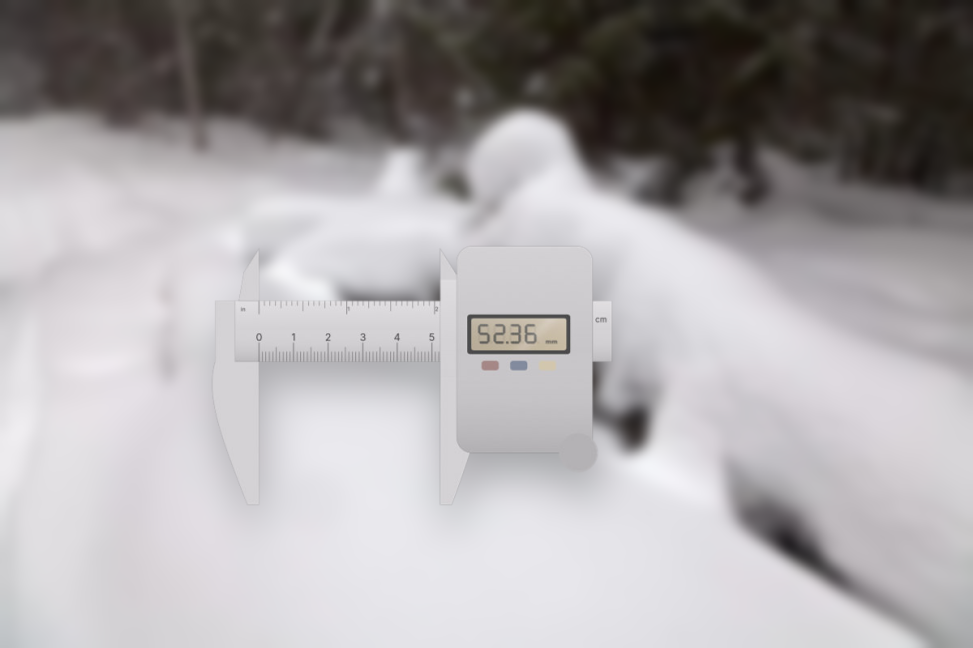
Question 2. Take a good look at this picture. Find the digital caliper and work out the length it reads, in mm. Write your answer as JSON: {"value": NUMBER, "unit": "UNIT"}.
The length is {"value": 52.36, "unit": "mm"}
